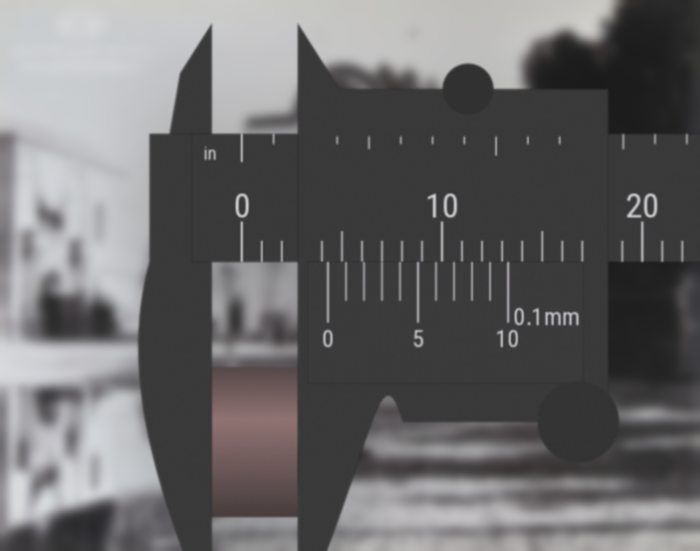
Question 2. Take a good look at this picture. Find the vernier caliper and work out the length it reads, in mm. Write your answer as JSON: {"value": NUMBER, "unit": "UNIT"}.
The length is {"value": 4.3, "unit": "mm"}
